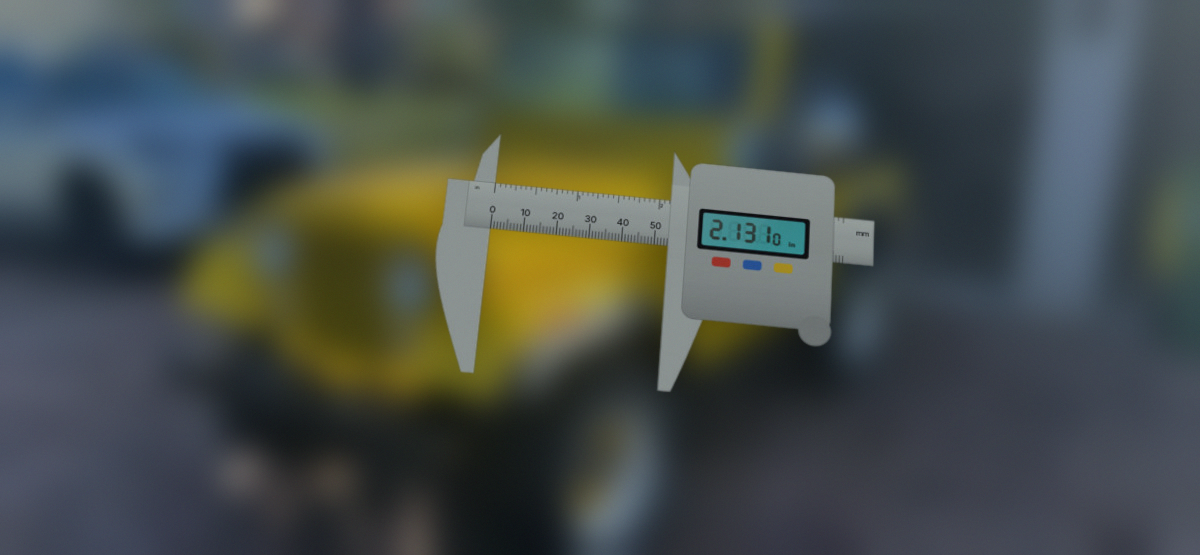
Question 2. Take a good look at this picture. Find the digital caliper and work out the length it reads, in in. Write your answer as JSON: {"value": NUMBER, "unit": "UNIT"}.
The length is {"value": 2.1310, "unit": "in"}
